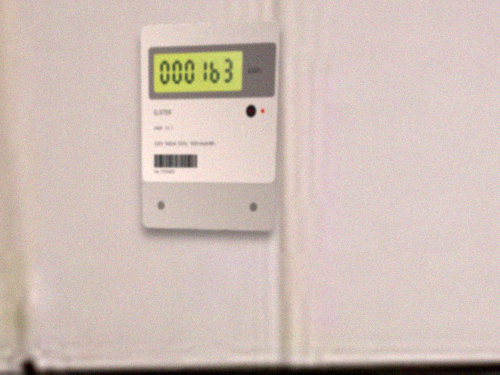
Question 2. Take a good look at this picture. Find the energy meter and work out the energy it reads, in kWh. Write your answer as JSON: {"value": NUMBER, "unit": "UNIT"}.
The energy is {"value": 163, "unit": "kWh"}
